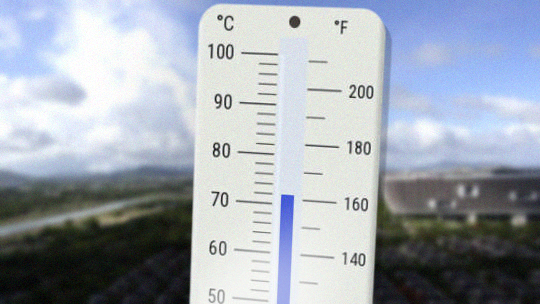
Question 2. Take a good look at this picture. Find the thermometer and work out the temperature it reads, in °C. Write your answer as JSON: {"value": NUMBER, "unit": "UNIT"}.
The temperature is {"value": 72, "unit": "°C"}
